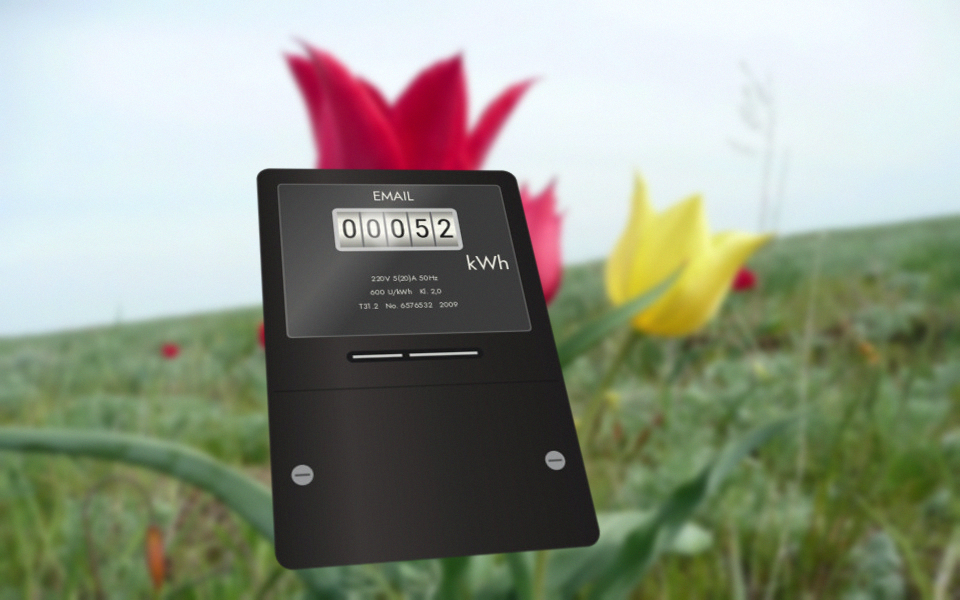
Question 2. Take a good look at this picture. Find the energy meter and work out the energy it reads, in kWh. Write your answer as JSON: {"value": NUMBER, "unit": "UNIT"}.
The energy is {"value": 52, "unit": "kWh"}
